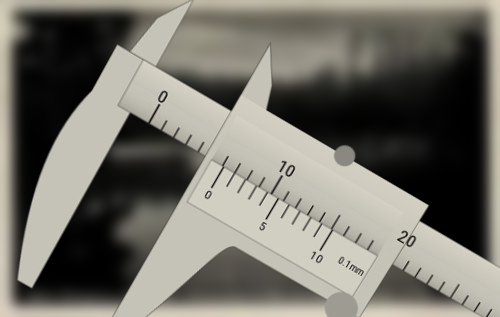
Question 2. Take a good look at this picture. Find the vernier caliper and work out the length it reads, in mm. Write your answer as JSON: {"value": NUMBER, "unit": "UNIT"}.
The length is {"value": 6.1, "unit": "mm"}
